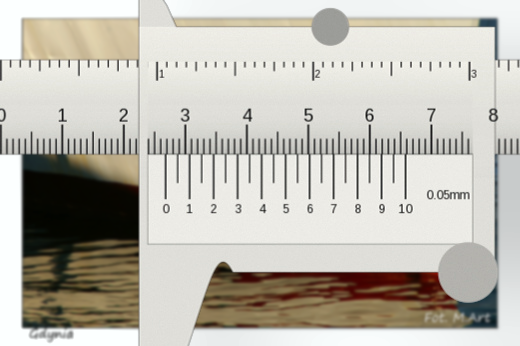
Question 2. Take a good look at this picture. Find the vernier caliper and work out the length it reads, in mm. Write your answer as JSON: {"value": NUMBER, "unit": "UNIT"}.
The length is {"value": 26.8, "unit": "mm"}
